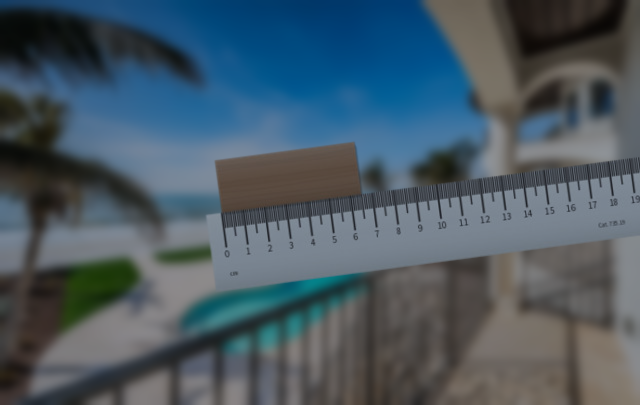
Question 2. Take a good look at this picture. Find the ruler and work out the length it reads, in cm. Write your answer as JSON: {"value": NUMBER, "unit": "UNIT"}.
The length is {"value": 6.5, "unit": "cm"}
